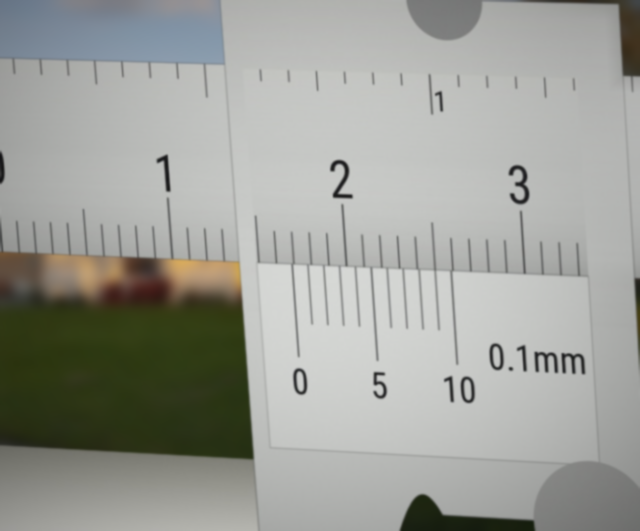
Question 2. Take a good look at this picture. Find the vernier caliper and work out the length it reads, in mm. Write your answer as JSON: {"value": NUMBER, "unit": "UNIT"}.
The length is {"value": 16.9, "unit": "mm"}
